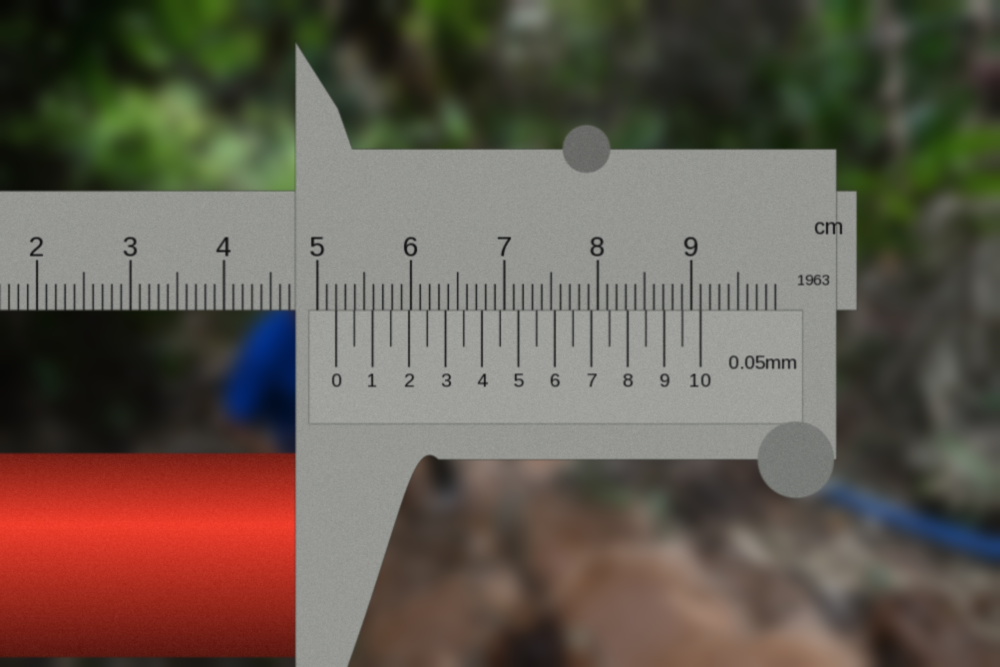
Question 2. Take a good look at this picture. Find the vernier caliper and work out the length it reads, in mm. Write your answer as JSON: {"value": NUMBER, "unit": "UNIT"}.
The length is {"value": 52.0, "unit": "mm"}
